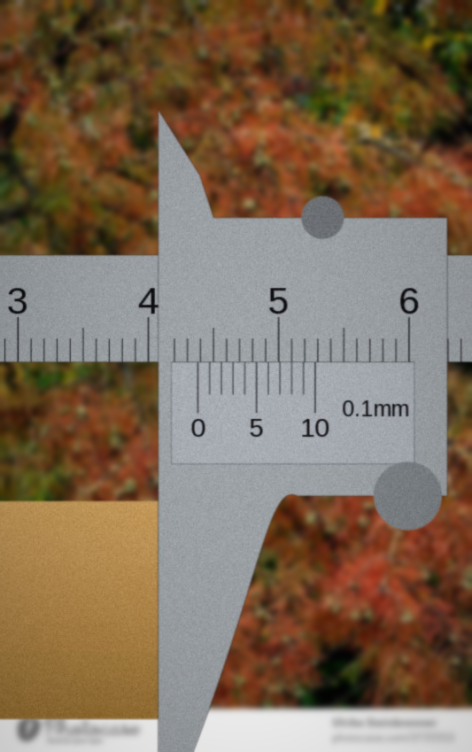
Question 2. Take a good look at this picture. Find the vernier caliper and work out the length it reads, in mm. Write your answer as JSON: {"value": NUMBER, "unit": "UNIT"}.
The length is {"value": 43.8, "unit": "mm"}
